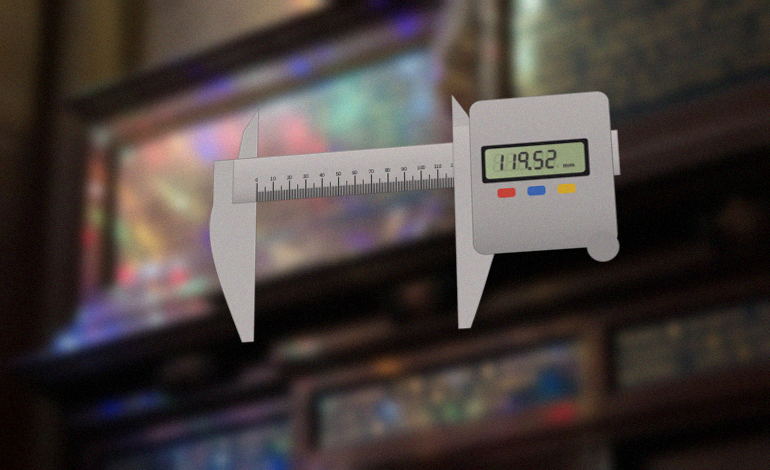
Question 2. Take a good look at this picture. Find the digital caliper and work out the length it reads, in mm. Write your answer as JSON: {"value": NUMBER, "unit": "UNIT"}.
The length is {"value": 119.52, "unit": "mm"}
